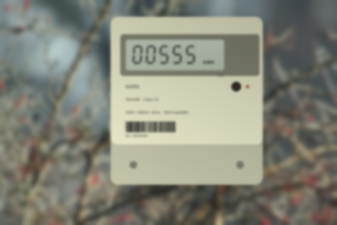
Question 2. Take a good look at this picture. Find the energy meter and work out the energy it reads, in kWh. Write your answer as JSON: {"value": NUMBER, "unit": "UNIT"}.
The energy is {"value": 555, "unit": "kWh"}
